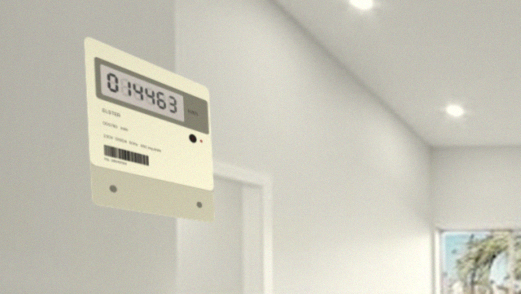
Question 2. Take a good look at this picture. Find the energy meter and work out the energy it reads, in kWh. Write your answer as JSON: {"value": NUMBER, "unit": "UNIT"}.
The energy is {"value": 14463, "unit": "kWh"}
